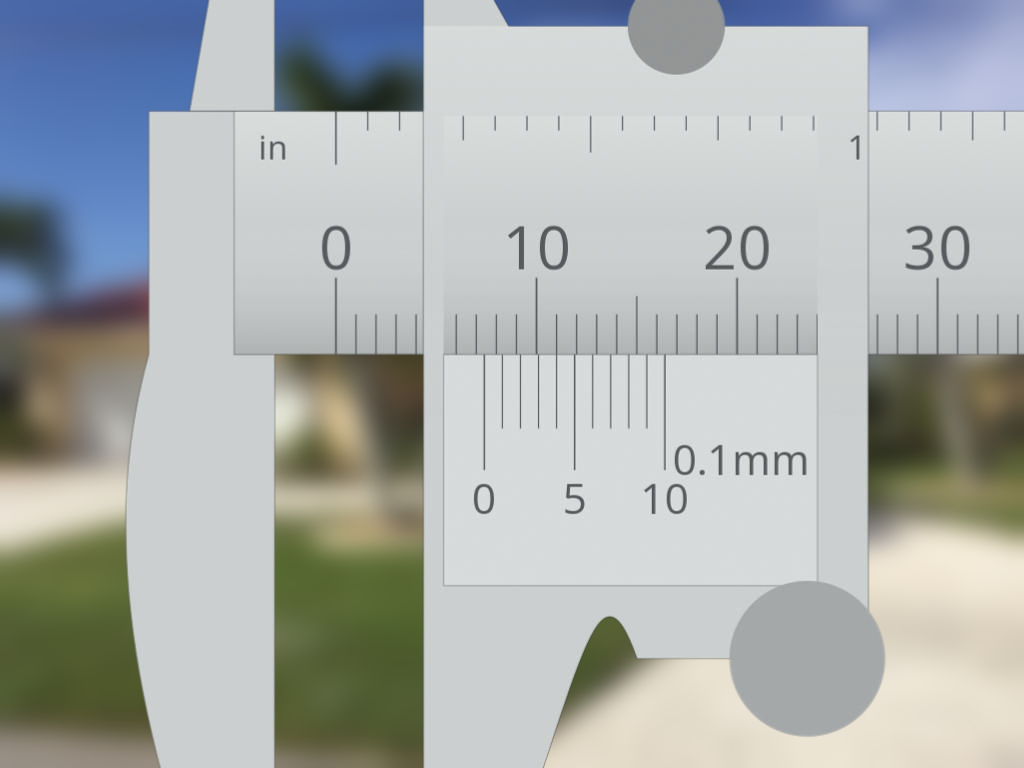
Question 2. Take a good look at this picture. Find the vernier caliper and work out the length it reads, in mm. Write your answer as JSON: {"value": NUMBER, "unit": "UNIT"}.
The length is {"value": 7.4, "unit": "mm"}
